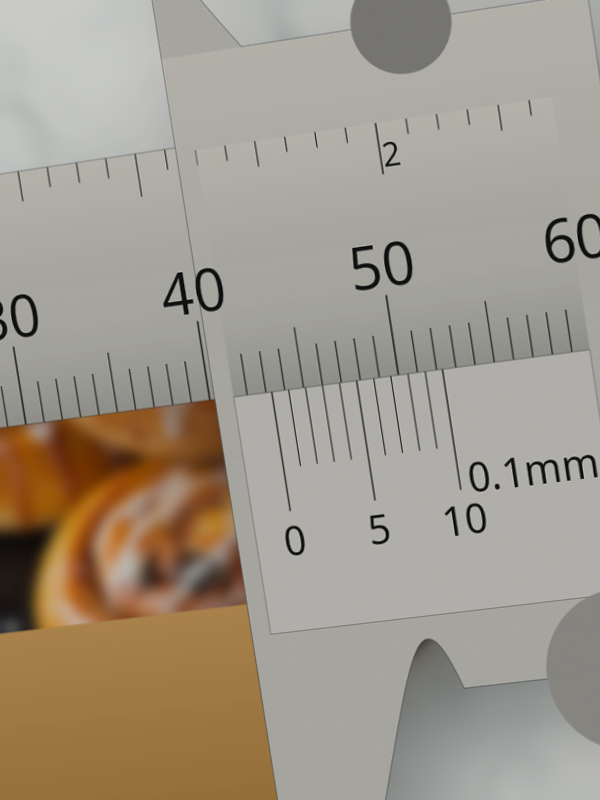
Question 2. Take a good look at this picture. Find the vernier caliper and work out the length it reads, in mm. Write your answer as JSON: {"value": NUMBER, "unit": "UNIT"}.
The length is {"value": 43.3, "unit": "mm"}
